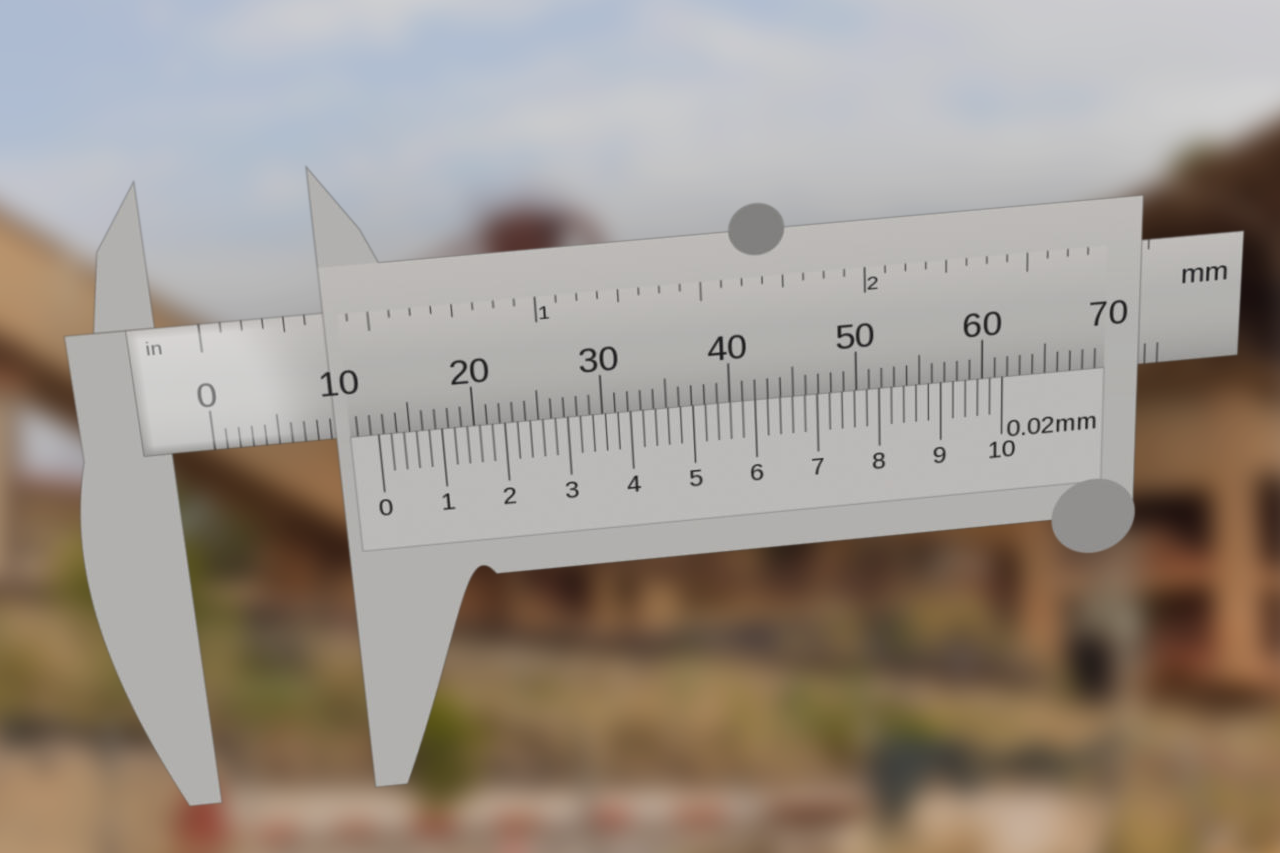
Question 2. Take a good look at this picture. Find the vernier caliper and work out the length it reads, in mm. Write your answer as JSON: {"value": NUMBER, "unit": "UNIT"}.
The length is {"value": 12.6, "unit": "mm"}
